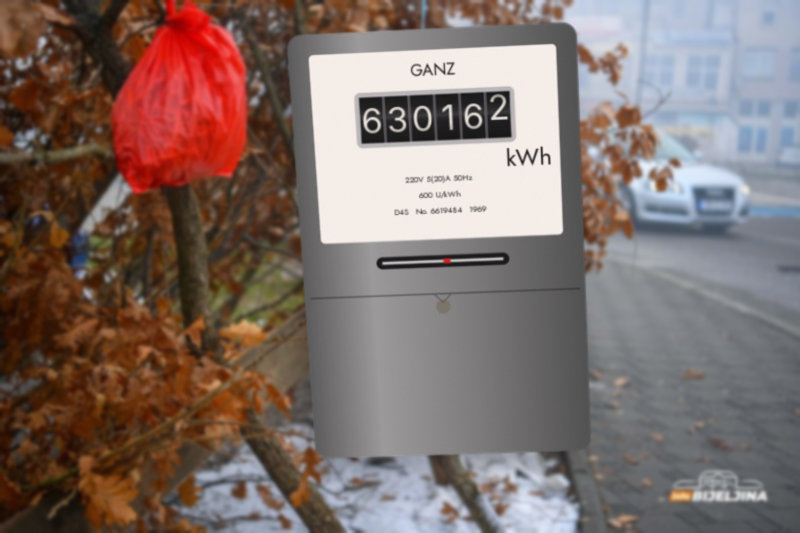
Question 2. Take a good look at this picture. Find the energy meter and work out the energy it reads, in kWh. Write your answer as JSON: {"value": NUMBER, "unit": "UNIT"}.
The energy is {"value": 630162, "unit": "kWh"}
